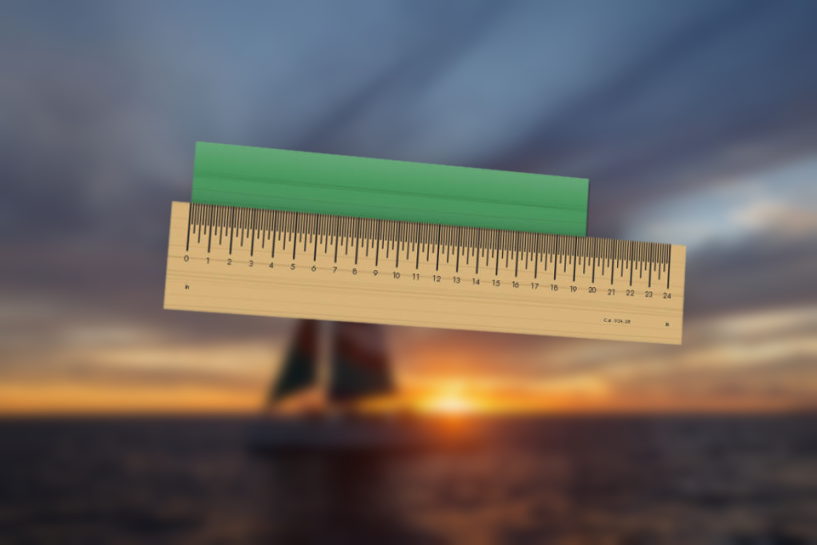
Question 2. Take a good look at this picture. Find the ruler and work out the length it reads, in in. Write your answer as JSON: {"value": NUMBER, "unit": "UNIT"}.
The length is {"value": 19.5, "unit": "in"}
